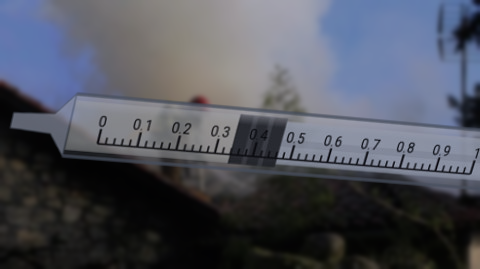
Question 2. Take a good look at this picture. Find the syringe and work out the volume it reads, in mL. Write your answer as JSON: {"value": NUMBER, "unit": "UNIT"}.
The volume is {"value": 0.34, "unit": "mL"}
